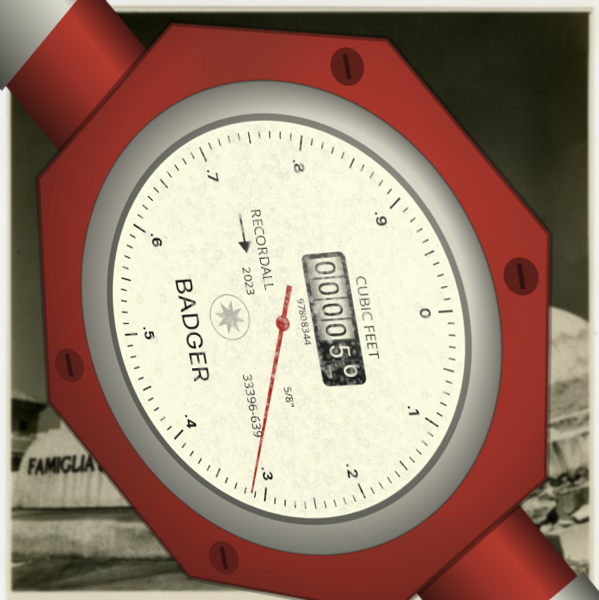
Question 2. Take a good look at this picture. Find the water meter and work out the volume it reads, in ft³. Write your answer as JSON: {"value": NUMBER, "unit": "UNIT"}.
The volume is {"value": 56.31, "unit": "ft³"}
